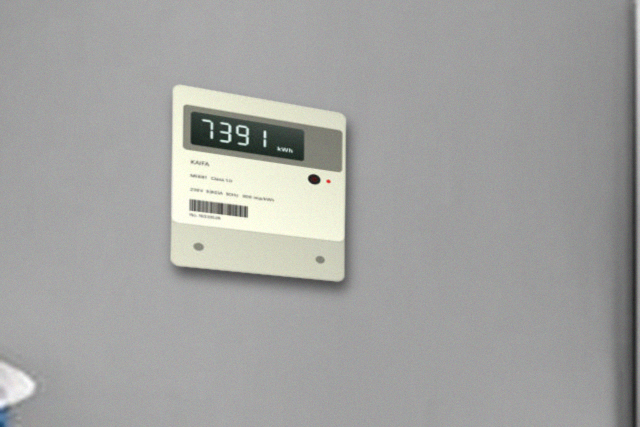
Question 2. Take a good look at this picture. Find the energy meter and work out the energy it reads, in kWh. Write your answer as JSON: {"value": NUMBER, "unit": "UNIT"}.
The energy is {"value": 7391, "unit": "kWh"}
